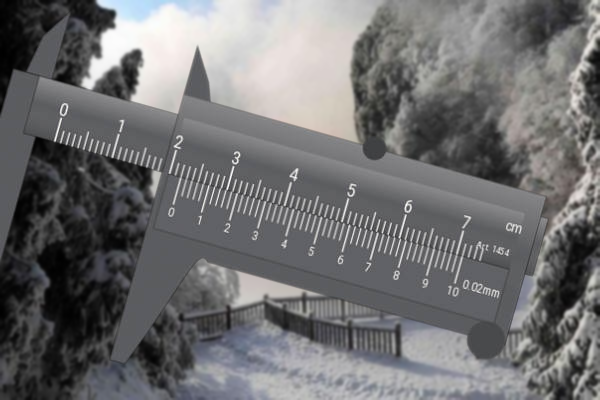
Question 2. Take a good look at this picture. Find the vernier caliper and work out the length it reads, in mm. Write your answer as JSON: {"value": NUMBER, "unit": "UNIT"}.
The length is {"value": 22.0, "unit": "mm"}
